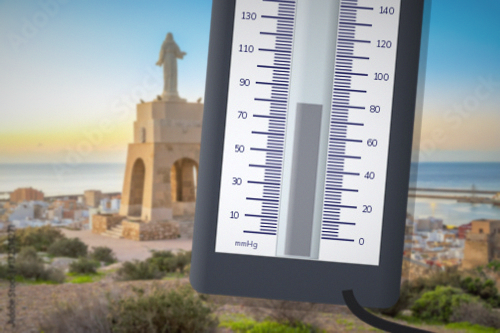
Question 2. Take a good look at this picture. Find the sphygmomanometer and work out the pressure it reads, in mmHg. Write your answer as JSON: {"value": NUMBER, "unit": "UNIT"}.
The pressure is {"value": 80, "unit": "mmHg"}
